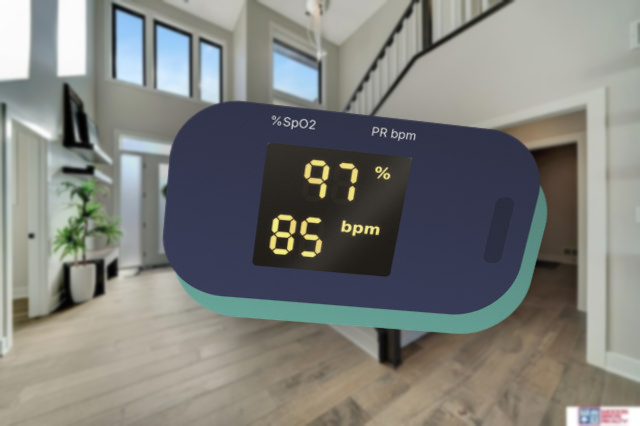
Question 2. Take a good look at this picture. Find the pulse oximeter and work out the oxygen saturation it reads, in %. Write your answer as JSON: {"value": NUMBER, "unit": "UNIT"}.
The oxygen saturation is {"value": 97, "unit": "%"}
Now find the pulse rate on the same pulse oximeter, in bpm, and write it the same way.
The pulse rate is {"value": 85, "unit": "bpm"}
